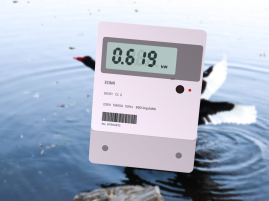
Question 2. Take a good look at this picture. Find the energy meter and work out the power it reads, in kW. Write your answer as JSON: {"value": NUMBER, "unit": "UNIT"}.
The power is {"value": 0.619, "unit": "kW"}
